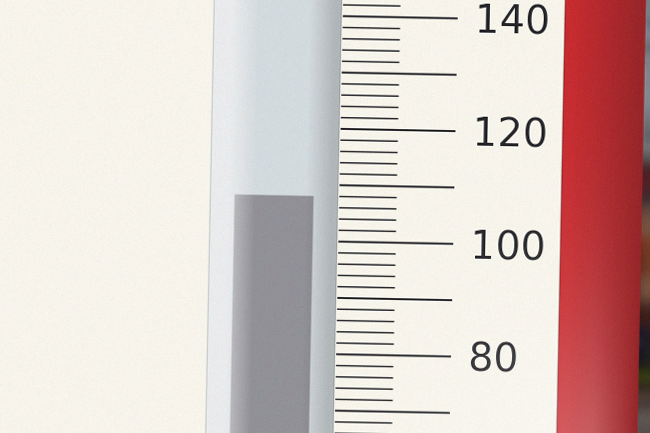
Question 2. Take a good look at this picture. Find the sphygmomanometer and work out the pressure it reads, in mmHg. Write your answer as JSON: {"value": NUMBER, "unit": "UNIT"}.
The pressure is {"value": 108, "unit": "mmHg"}
